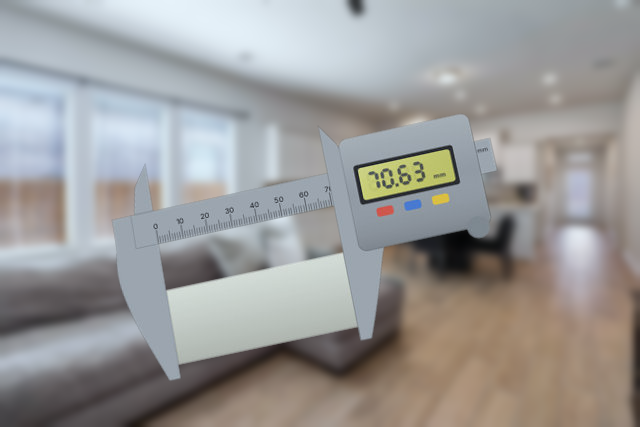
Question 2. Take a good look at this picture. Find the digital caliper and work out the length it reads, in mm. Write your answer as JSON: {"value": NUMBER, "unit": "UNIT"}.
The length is {"value": 70.63, "unit": "mm"}
